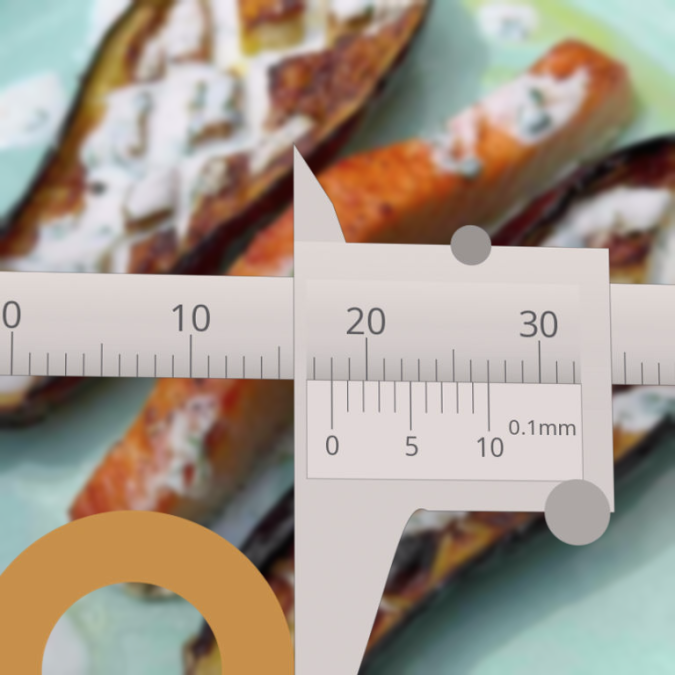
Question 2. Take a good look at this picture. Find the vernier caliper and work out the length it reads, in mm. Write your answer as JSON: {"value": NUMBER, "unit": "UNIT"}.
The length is {"value": 18.0, "unit": "mm"}
